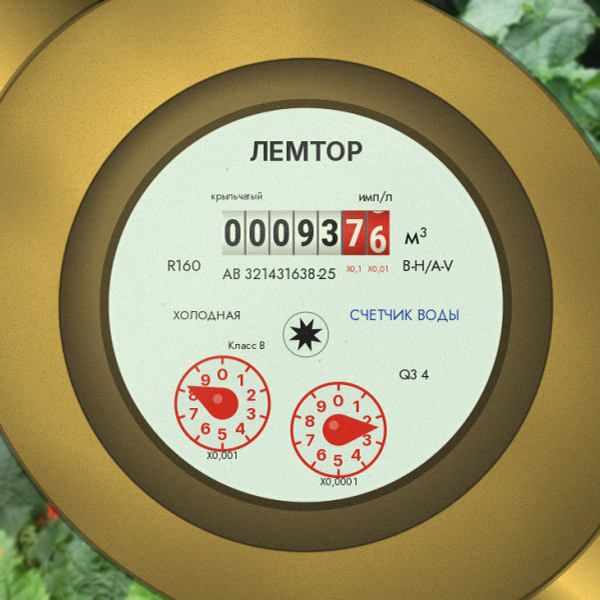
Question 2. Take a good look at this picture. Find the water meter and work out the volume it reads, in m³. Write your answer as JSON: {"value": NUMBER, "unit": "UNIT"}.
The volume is {"value": 93.7582, "unit": "m³"}
